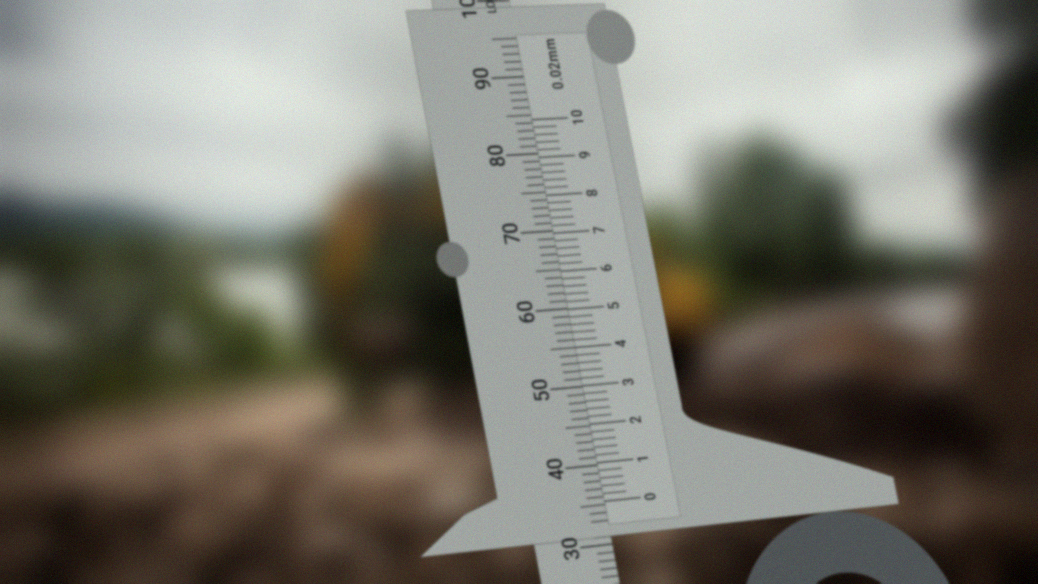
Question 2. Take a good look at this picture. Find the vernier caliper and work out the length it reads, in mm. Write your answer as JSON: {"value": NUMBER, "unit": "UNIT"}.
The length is {"value": 35.4, "unit": "mm"}
